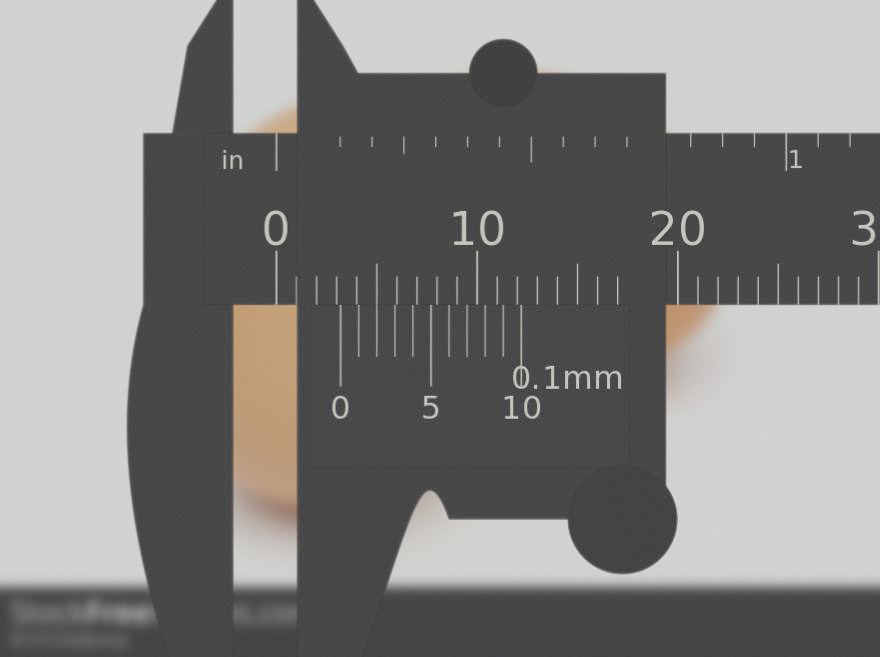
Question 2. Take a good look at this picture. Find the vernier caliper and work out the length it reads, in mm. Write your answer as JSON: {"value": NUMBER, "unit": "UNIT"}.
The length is {"value": 3.2, "unit": "mm"}
